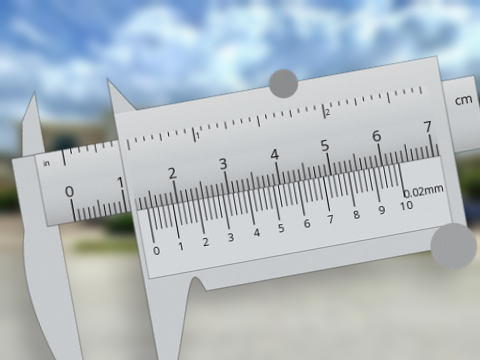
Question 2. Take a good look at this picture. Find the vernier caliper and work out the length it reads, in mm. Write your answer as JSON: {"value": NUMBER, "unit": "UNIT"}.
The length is {"value": 14.2, "unit": "mm"}
